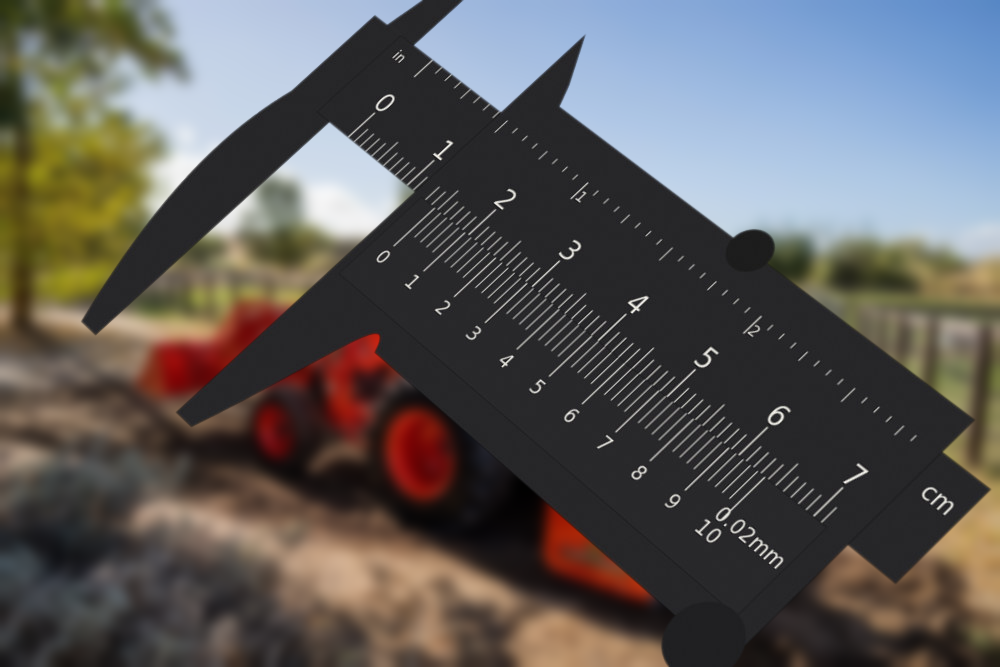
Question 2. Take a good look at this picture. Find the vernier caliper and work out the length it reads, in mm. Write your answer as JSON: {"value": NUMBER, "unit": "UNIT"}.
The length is {"value": 14.6, "unit": "mm"}
